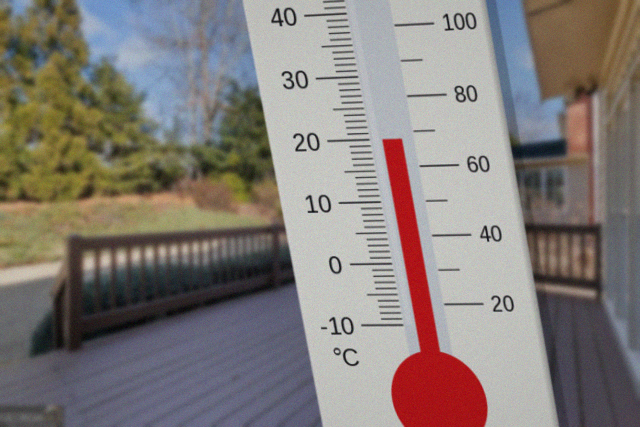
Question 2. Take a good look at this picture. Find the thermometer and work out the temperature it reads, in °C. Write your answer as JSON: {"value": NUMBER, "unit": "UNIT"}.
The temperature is {"value": 20, "unit": "°C"}
